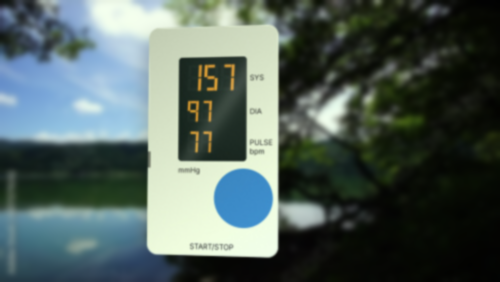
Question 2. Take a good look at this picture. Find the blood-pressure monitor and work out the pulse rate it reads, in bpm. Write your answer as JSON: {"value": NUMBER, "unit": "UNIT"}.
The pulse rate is {"value": 77, "unit": "bpm"}
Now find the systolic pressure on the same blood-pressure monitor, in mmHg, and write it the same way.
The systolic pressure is {"value": 157, "unit": "mmHg"}
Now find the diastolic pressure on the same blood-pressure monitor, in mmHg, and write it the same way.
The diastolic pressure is {"value": 97, "unit": "mmHg"}
